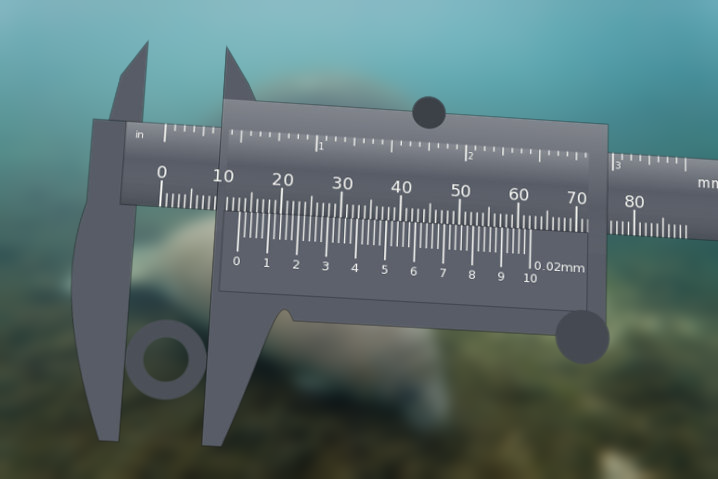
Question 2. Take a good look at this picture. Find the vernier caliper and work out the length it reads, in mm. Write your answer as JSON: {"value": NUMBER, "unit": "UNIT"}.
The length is {"value": 13.2, "unit": "mm"}
